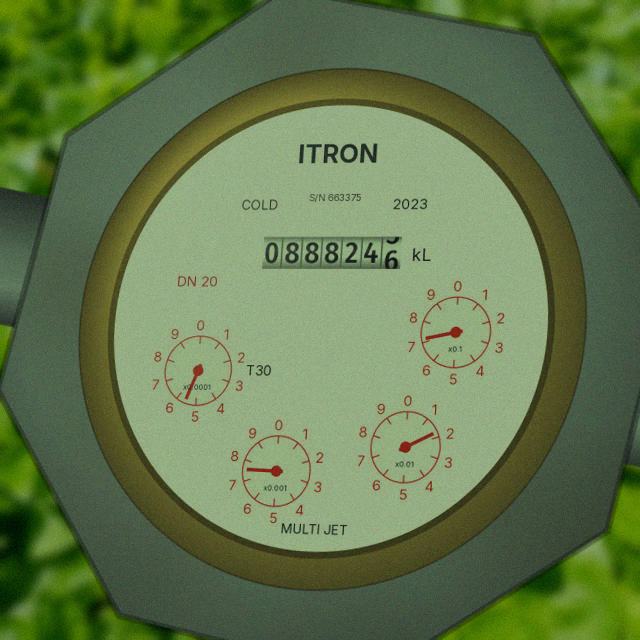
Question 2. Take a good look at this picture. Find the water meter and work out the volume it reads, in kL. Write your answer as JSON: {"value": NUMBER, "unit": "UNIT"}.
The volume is {"value": 888245.7175, "unit": "kL"}
